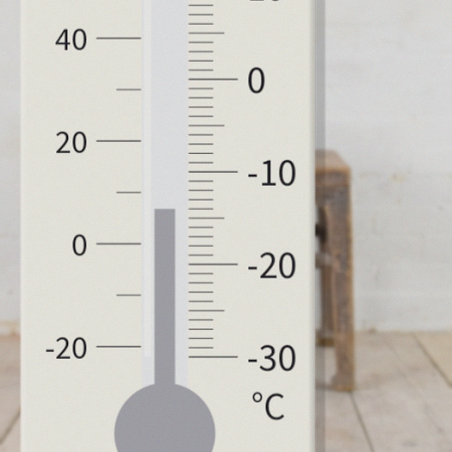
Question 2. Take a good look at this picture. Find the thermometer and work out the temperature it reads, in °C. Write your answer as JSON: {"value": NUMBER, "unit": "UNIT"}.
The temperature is {"value": -14, "unit": "°C"}
